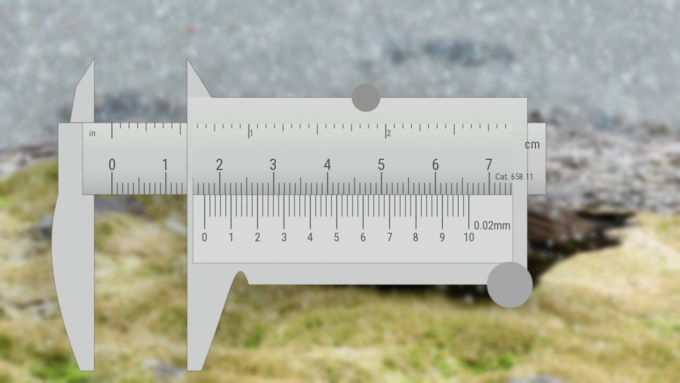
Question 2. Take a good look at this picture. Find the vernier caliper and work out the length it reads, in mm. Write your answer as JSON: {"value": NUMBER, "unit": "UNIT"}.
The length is {"value": 17.2, "unit": "mm"}
